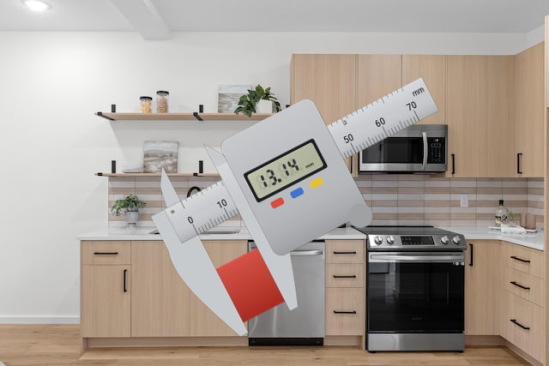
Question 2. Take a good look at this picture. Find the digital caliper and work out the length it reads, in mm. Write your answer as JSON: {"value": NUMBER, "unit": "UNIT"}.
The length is {"value": 13.14, "unit": "mm"}
